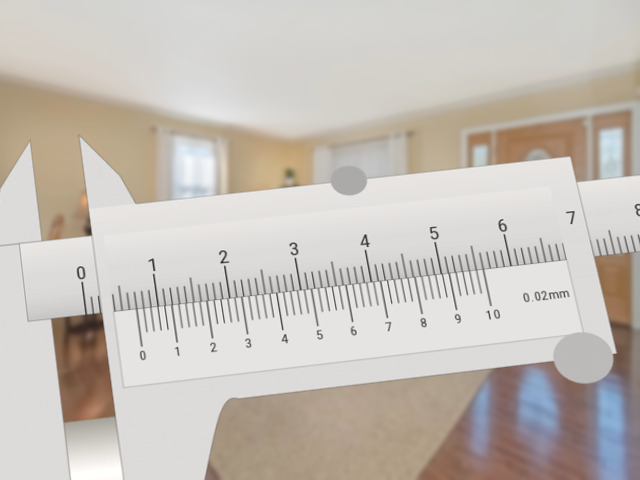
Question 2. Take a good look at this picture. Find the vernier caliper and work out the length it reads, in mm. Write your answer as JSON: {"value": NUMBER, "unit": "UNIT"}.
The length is {"value": 7.0, "unit": "mm"}
